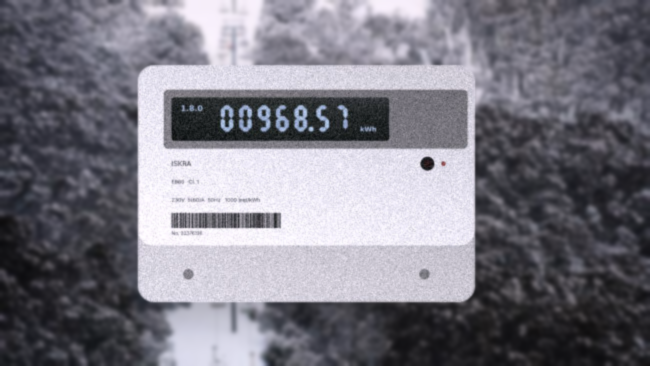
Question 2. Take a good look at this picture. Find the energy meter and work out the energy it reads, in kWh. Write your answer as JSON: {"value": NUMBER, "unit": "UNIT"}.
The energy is {"value": 968.57, "unit": "kWh"}
